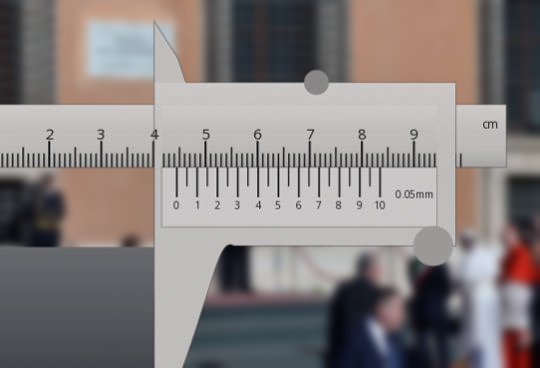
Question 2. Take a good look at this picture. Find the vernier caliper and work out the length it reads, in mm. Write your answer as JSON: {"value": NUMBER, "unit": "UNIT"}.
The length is {"value": 44.5, "unit": "mm"}
